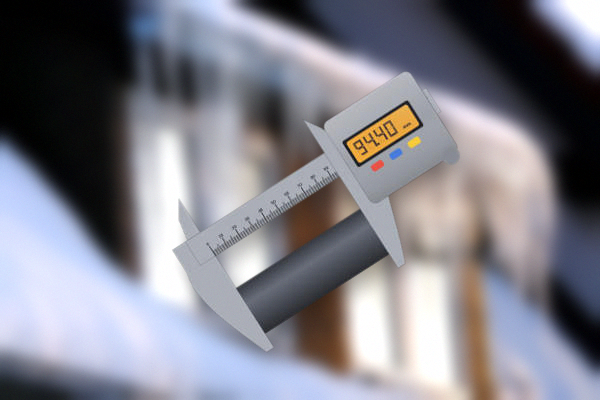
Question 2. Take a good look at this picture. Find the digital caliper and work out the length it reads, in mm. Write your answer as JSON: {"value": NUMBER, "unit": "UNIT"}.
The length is {"value": 94.40, "unit": "mm"}
